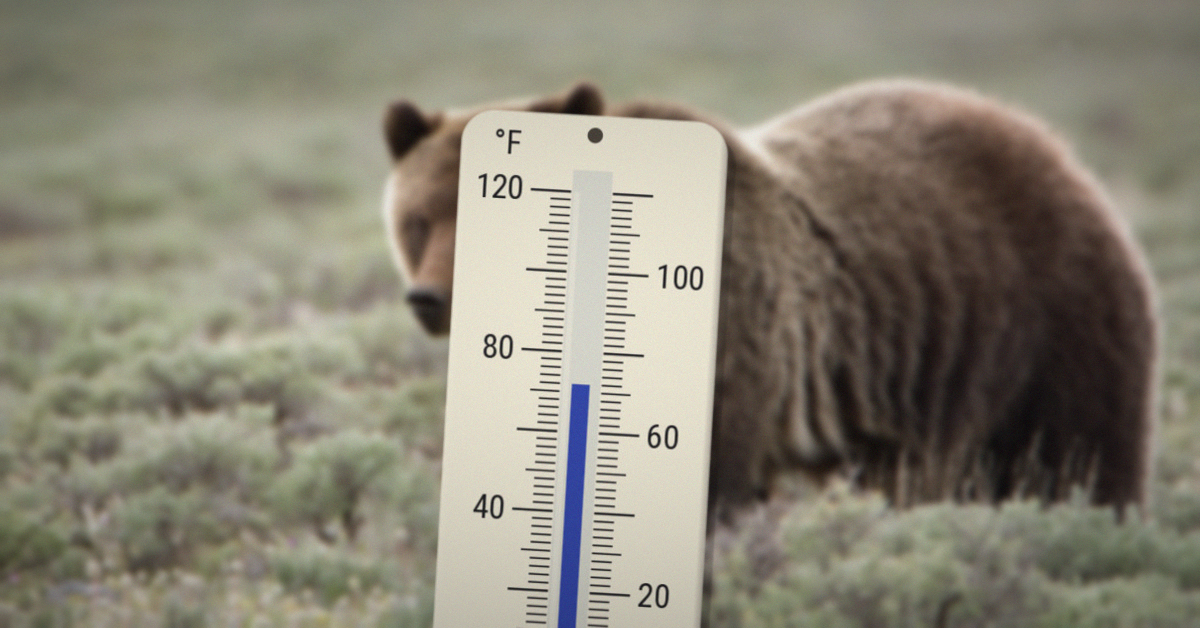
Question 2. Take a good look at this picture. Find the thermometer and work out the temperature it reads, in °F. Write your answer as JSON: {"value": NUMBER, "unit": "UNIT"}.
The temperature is {"value": 72, "unit": "°F"}
